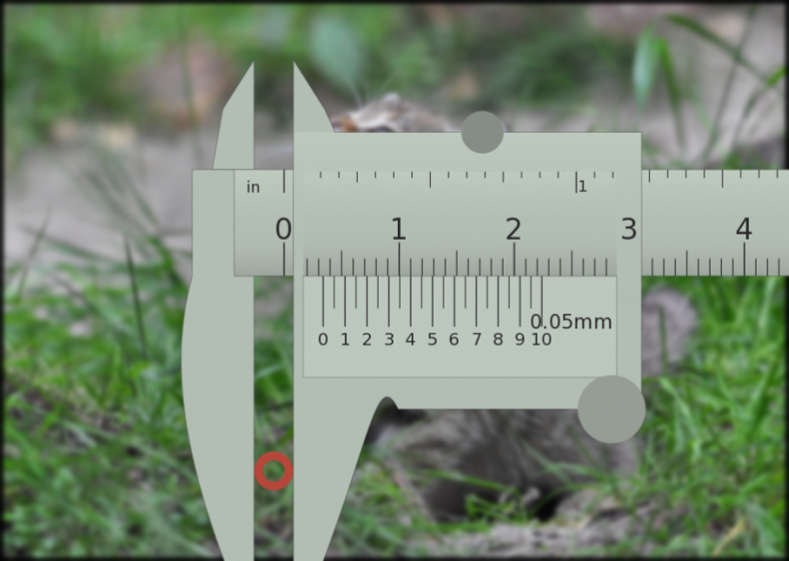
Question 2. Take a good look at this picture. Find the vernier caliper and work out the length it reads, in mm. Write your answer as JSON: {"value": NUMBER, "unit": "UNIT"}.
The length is {"value": 3.4, "unit": "mm"}
